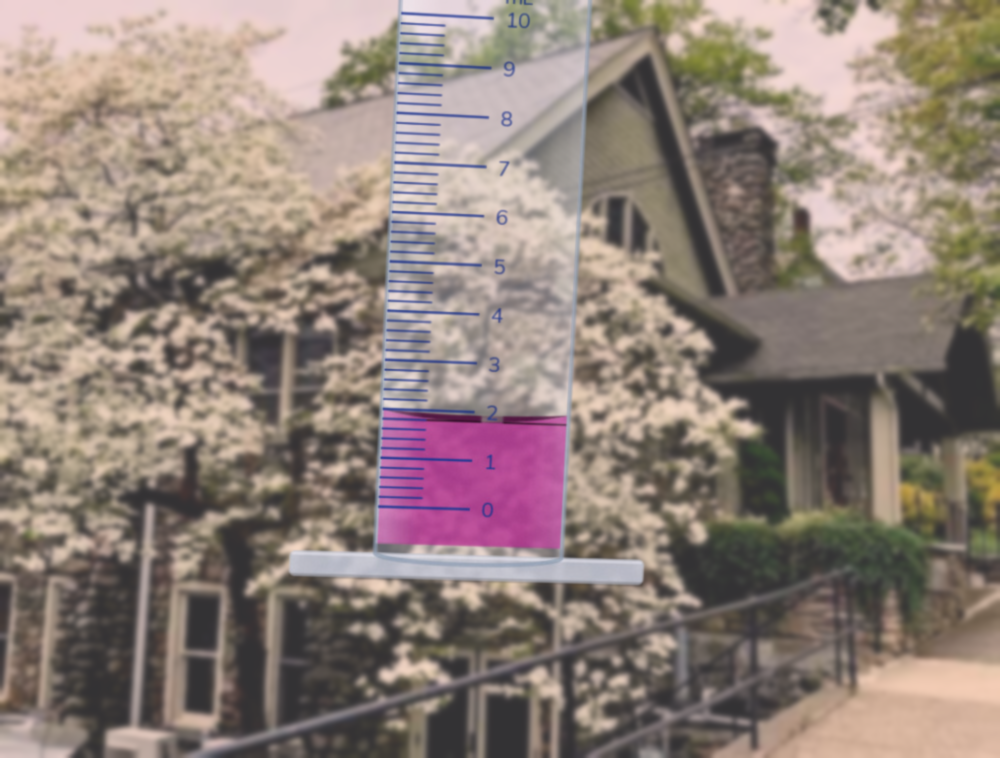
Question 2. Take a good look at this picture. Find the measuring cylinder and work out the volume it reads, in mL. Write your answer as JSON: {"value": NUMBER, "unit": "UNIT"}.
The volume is {"value": 1.8, "unit": "mL"}
